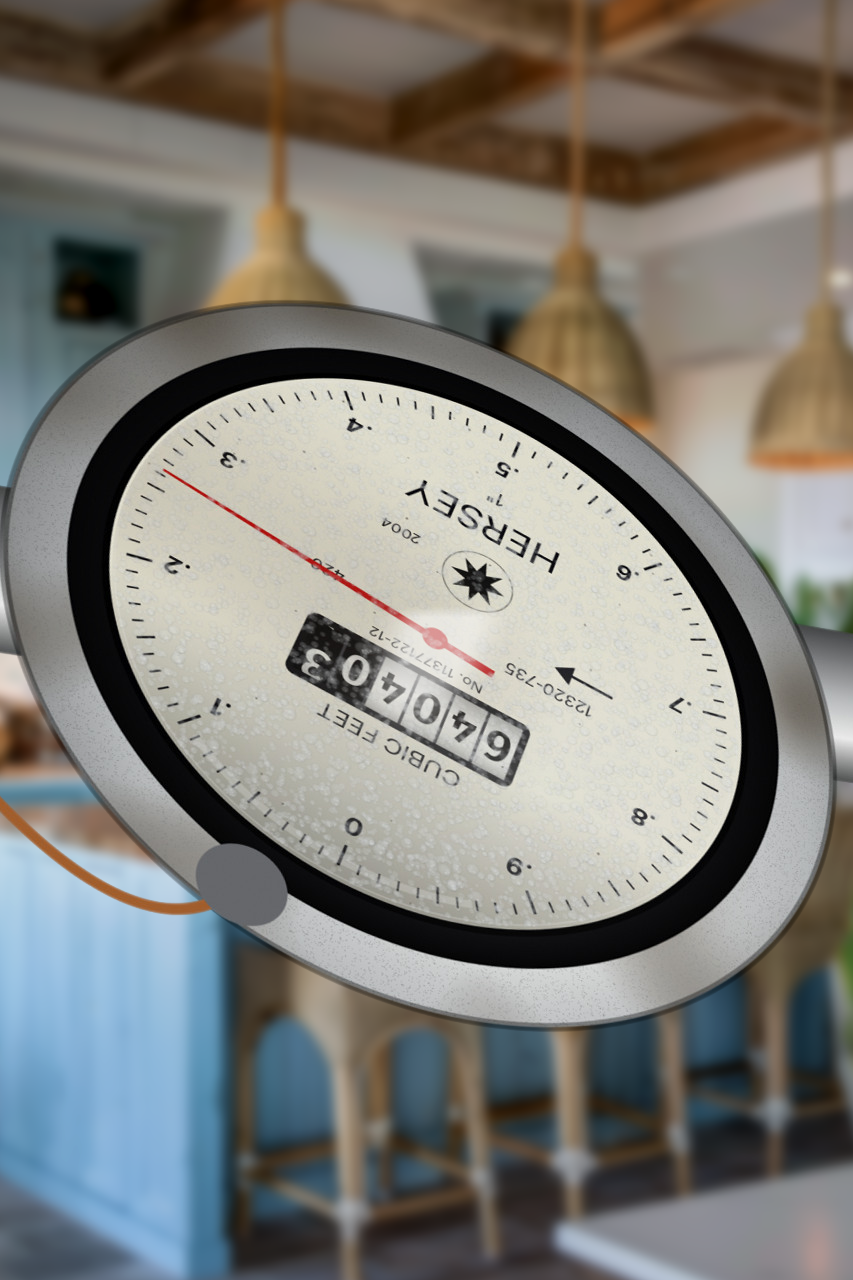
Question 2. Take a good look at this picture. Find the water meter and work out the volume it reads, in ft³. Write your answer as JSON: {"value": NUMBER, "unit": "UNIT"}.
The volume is {"value": 640403.26, "unit": "ft³"}
